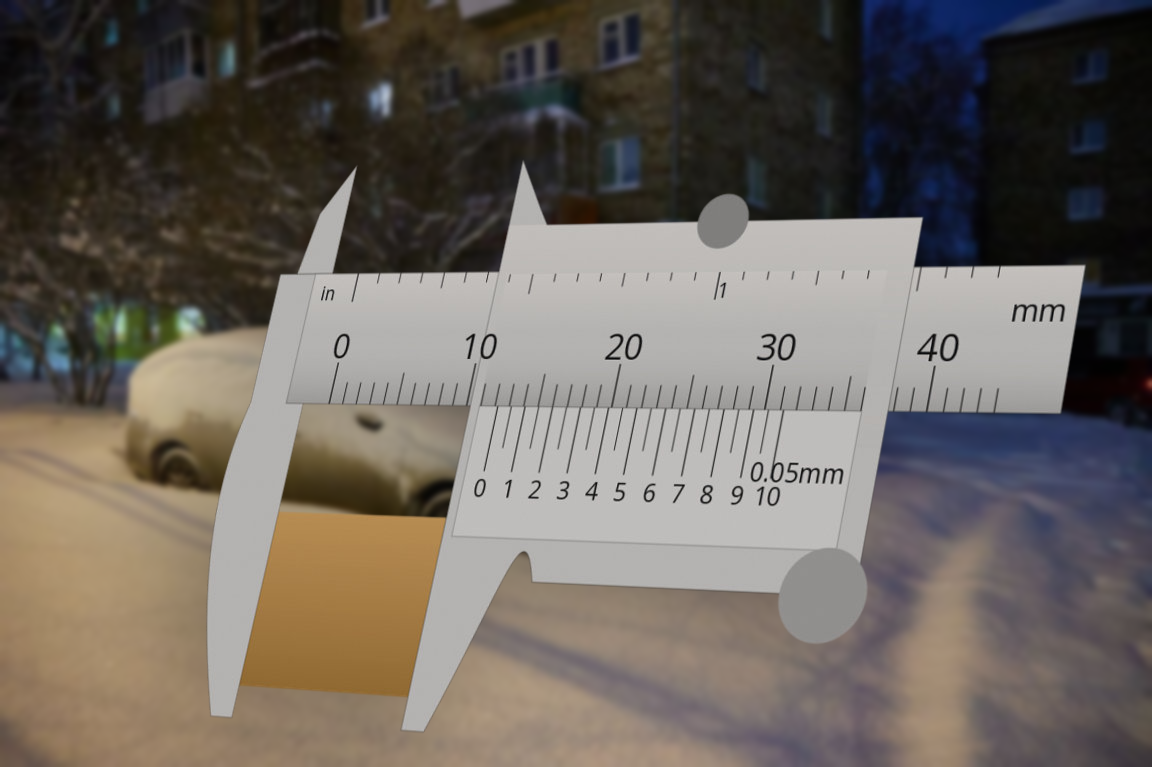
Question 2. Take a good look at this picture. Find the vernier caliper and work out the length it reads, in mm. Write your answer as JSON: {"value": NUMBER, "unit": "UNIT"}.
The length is {"value": 12.2, "unit": "mm"}
